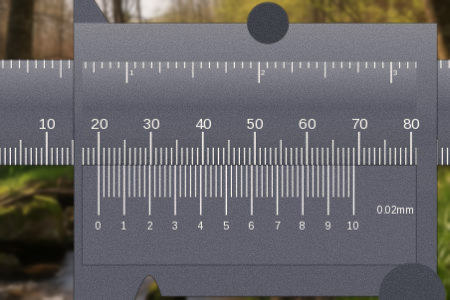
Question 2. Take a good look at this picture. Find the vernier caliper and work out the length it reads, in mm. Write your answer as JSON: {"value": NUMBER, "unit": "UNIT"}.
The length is {"value": 20.0, "unit": "mm"}
